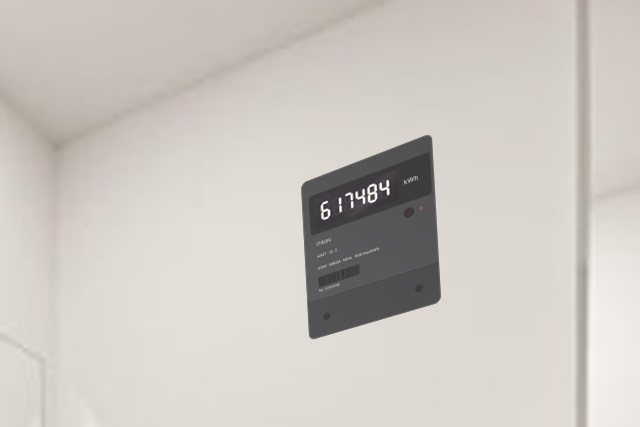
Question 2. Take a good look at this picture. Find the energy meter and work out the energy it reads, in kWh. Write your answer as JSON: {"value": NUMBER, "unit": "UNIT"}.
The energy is {"value": 617484, "unit": "kWh"}
